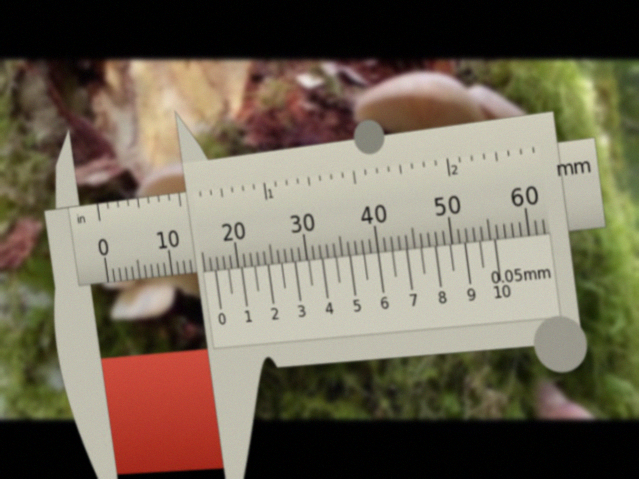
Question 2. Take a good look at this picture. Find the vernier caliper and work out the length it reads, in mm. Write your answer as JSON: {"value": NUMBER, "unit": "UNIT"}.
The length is {"value": 16.6, "unit": "mm"}
